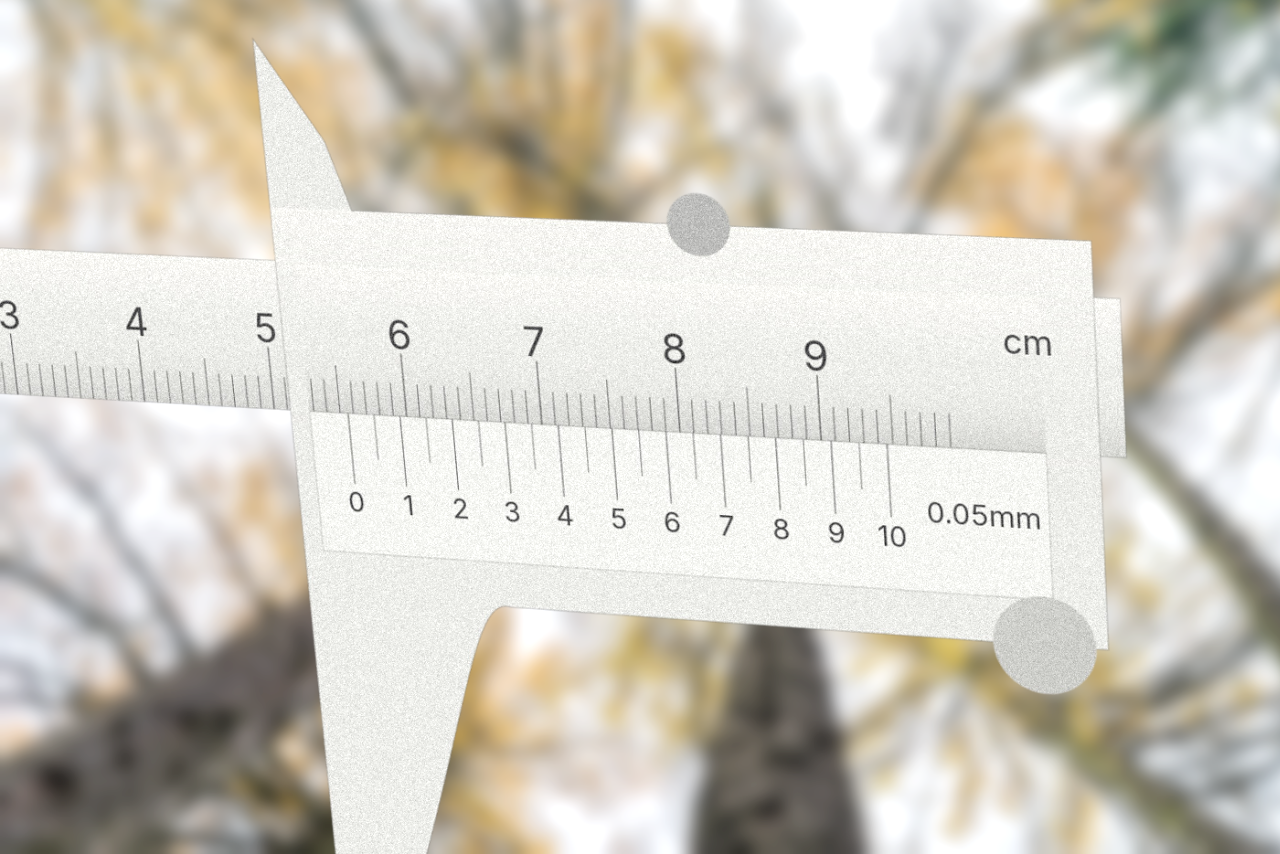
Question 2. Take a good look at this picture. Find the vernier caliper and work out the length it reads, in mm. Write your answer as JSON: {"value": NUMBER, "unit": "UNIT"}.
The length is {"value": 55.6, "unit": "mm"}
